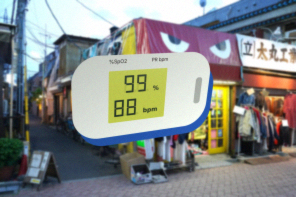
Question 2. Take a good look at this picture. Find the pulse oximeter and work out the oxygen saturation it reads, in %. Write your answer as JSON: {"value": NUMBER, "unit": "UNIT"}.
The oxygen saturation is {"value": 99, "unit": "%"}
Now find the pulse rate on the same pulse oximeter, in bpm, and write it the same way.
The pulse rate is {"value": 88, "unit": "bpm"}
